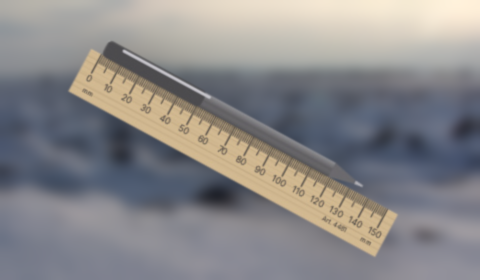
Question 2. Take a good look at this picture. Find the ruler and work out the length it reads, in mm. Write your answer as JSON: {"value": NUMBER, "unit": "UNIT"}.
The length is {"value": 135, "unit": "mm"}
